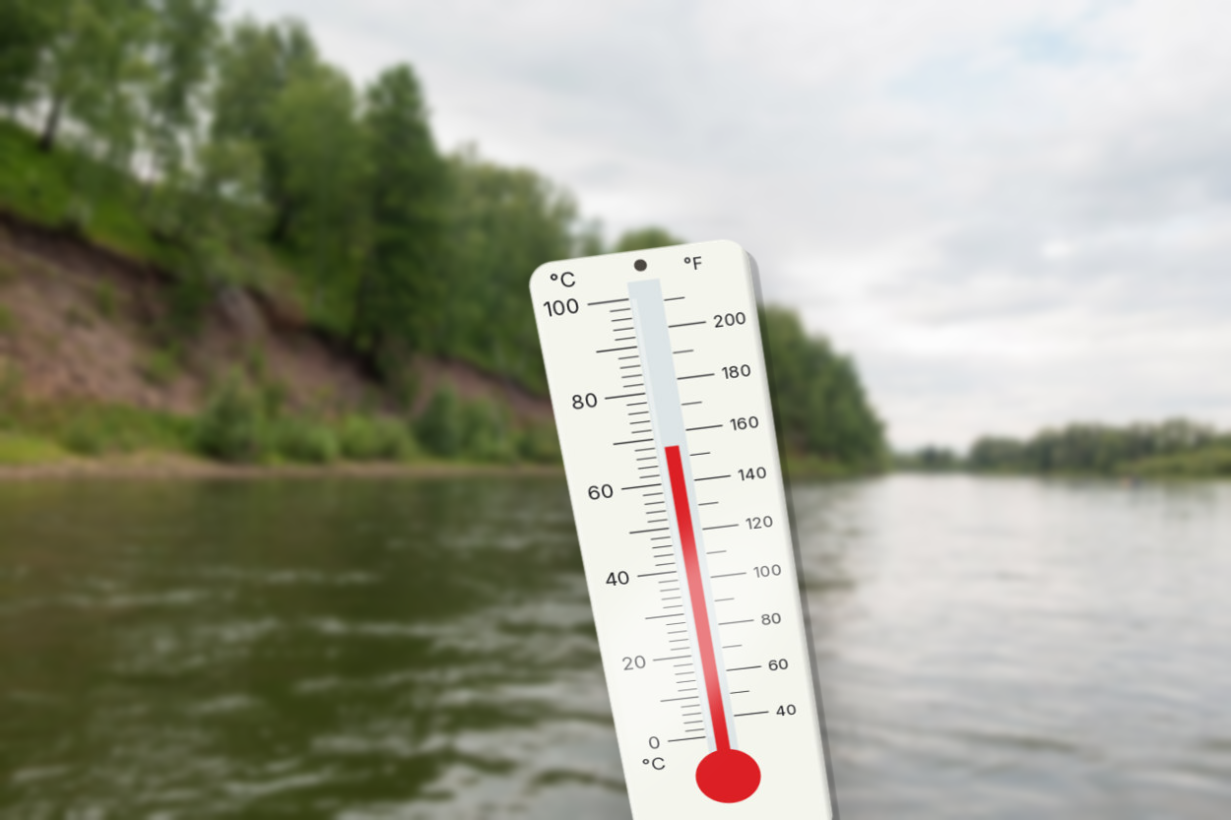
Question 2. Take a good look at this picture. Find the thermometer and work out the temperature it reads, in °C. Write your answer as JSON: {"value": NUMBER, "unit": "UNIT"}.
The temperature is {"value": 68, "unit": "°C"}
